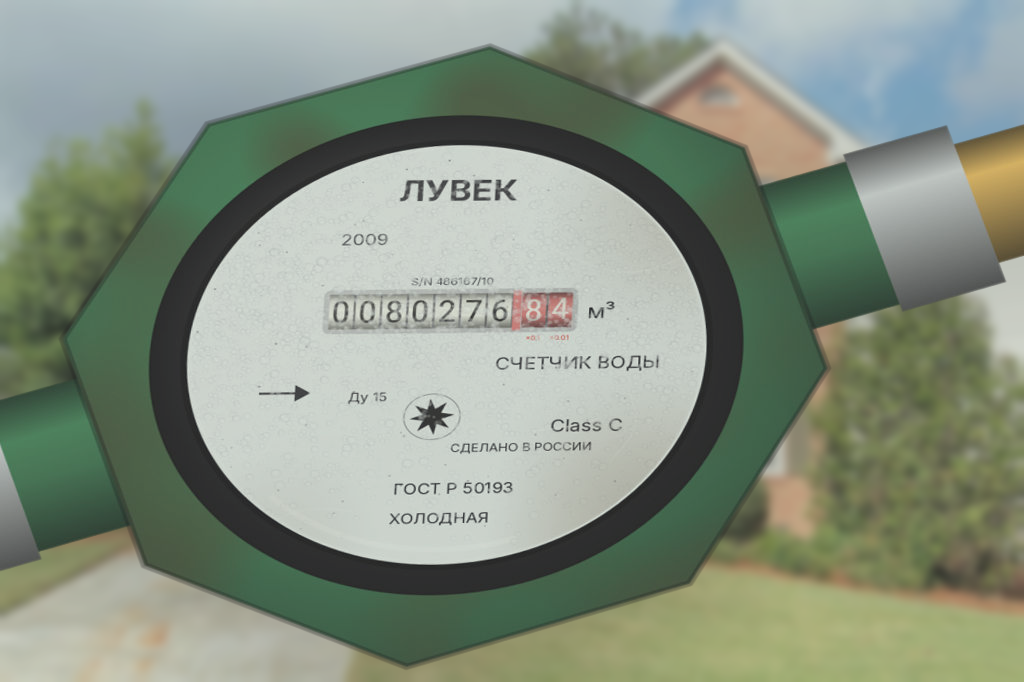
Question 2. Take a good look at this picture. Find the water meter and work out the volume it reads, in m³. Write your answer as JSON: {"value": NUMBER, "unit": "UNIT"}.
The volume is {"value": 80276.84, "unit": "m³"}
